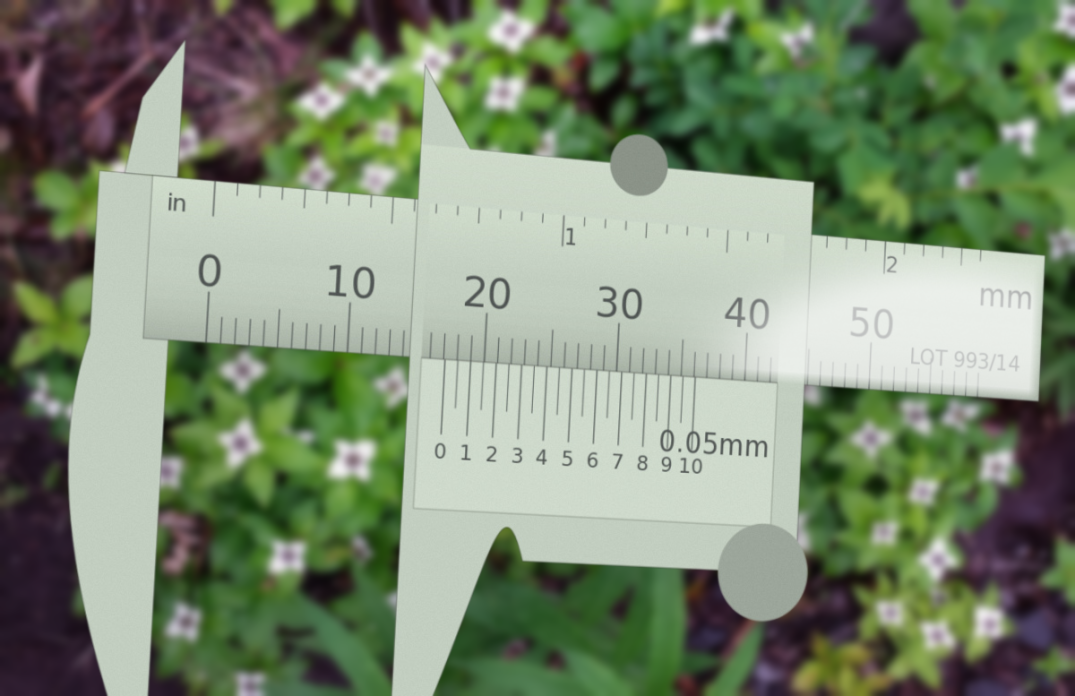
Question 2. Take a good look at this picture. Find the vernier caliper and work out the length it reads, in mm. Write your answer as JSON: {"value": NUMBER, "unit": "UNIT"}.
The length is {"value": 17.1, "unit": "mm"}
